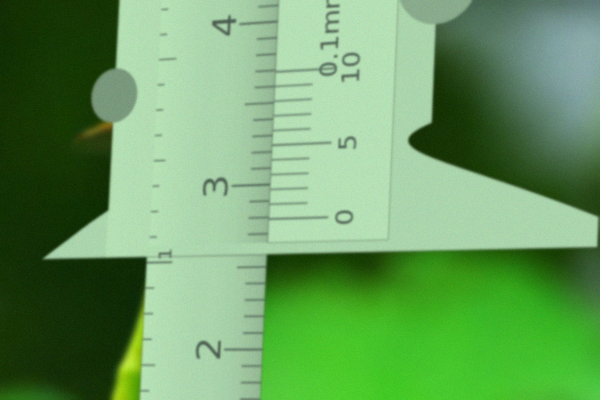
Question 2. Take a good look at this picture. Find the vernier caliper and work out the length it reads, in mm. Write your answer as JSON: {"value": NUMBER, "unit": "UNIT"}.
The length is {"value": 27.9, "unit": "mm"}
